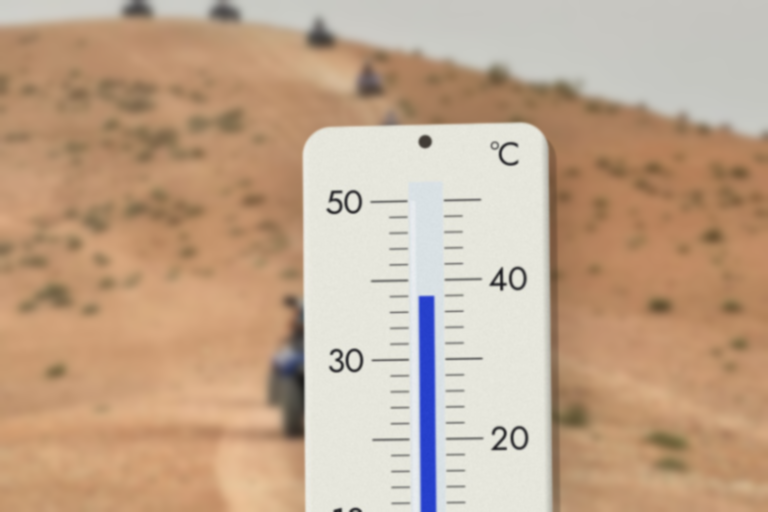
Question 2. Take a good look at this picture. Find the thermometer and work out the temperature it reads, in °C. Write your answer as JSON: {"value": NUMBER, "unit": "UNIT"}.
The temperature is {"value": 38, "unit": "°C"}
